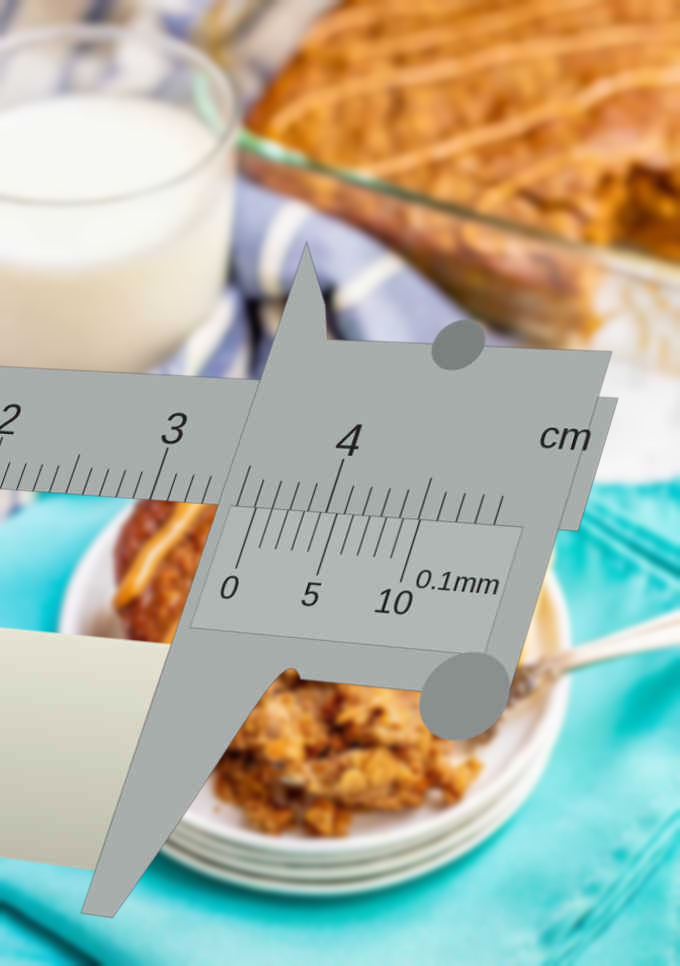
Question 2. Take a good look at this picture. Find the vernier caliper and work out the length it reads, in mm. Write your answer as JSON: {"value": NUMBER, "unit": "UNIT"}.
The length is {"value": 36.1, "unit": "mm"}
